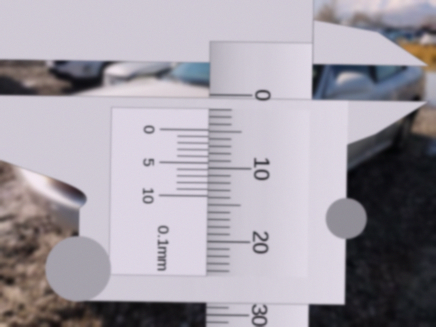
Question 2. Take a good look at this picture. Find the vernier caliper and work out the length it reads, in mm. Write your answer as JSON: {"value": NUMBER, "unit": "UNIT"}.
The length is {"value": 4.8, "unit": "mm"}
